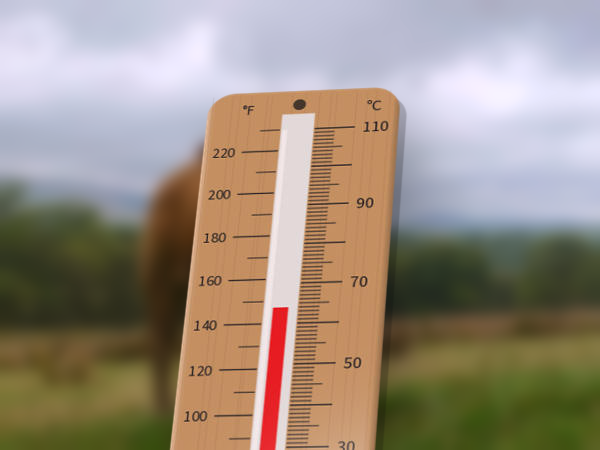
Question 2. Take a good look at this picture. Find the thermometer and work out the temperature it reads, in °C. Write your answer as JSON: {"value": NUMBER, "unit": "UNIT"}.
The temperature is {"value": 64, "unit": "°C"}
